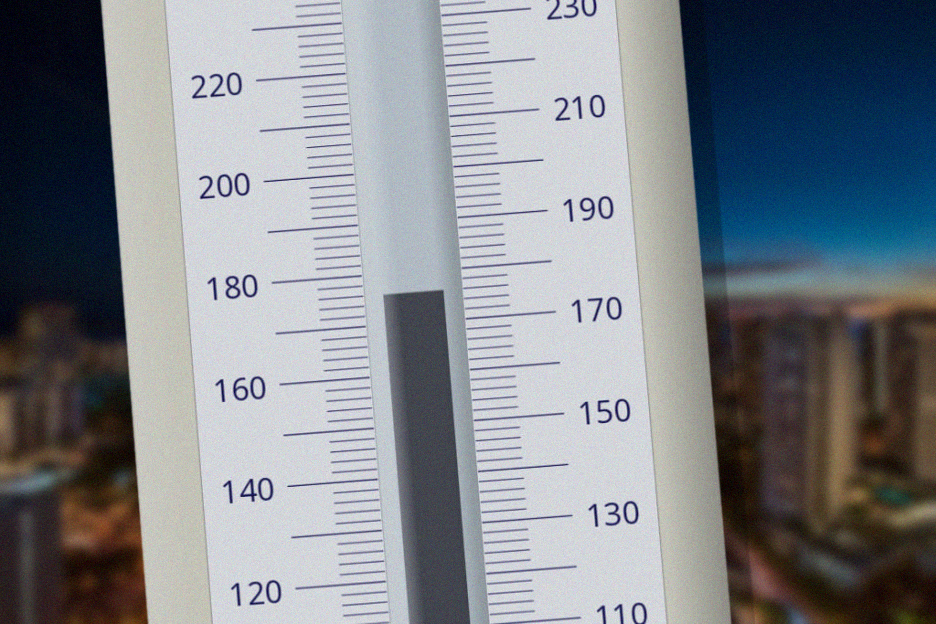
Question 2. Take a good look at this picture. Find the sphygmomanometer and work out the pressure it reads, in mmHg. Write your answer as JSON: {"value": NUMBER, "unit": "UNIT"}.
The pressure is {"value": 176, "unit": "mmHg"}
